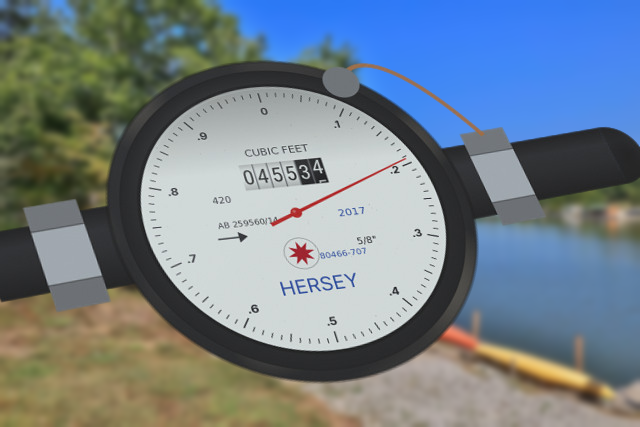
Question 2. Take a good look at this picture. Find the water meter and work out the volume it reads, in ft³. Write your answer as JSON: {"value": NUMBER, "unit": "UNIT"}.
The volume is {"value": 45534.19, "unit": "ft³"}
